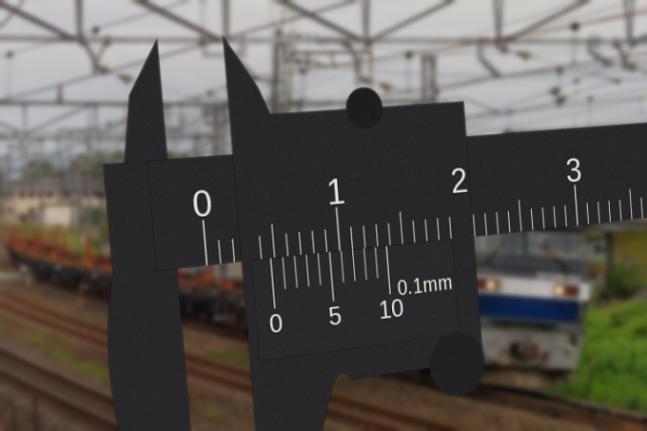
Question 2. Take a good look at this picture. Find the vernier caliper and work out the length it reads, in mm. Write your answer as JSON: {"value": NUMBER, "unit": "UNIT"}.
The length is {"value": 4.7, "unit": "mm"}
